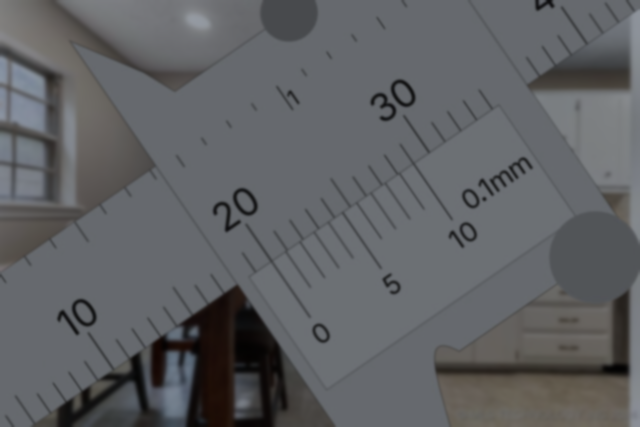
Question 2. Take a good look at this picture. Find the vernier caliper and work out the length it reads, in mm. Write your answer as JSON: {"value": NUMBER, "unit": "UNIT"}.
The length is {"value": 20.0, "unit": "mm"}
